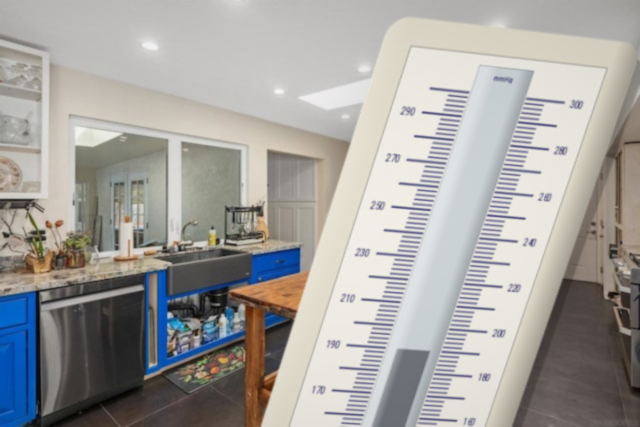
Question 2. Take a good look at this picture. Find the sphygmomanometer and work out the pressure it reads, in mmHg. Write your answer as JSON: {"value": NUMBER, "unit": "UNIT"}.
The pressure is {"value": 190, "unit": "mmHg"}
